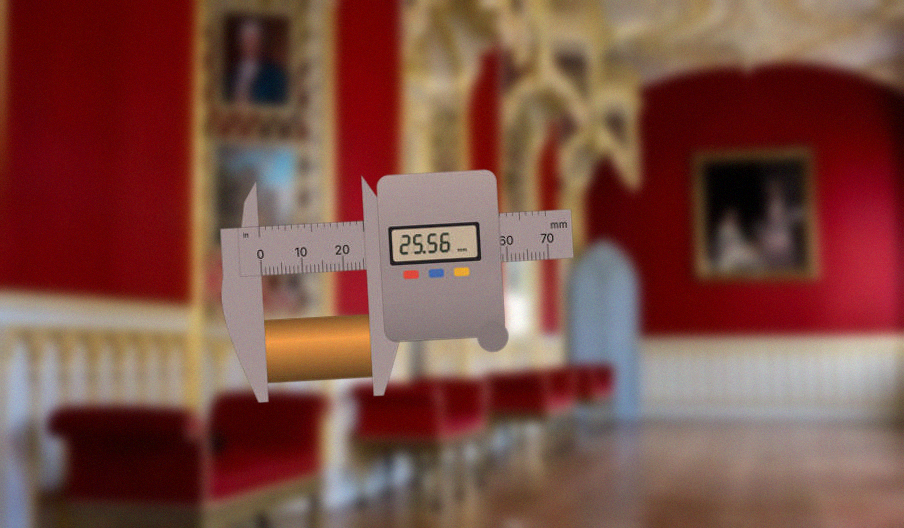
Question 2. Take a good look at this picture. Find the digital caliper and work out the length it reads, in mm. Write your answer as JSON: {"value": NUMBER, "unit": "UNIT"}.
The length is {"value": 25.56, "unit": "mm"}
